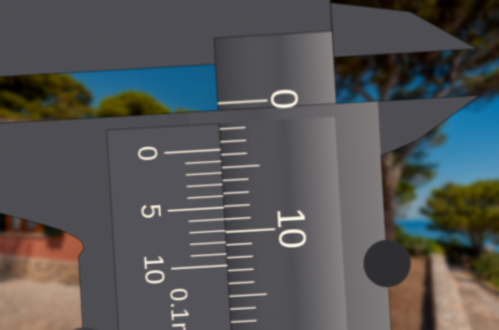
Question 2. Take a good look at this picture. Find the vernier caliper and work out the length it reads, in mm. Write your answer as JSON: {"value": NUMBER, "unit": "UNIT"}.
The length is {"value": 3.6, "unit": "mm"}
